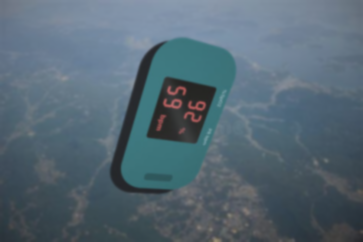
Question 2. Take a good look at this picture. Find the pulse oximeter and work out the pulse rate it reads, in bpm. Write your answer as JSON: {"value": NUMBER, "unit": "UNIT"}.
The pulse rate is {"value": 59, "unit": "bpm"}
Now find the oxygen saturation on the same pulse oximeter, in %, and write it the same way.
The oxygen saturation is {"value": 92, "unit": "%"}
